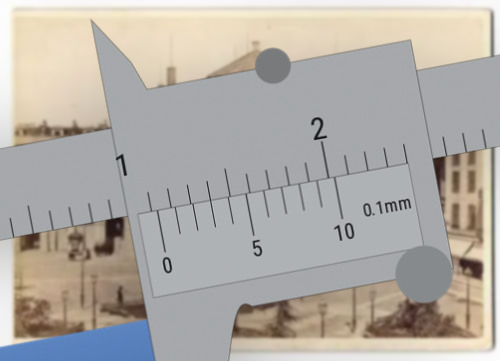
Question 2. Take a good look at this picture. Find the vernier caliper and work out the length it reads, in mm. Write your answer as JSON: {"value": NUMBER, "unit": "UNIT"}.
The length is {"value": 11.3, "unit": "mm"}
